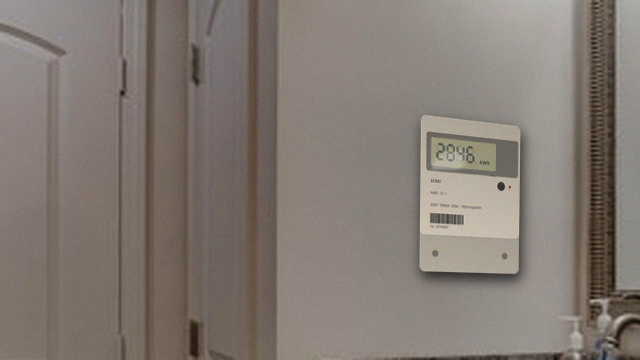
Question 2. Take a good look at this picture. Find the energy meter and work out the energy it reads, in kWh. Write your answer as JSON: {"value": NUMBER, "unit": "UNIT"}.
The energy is {"value": 2846, "unit": "kWh"}
